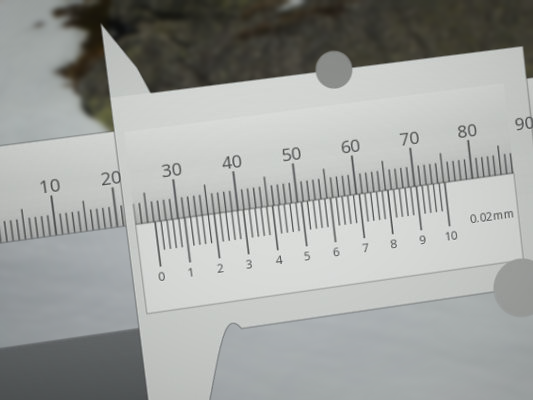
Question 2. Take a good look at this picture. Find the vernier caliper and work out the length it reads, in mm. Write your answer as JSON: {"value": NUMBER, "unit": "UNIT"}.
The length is {"value": 26.2, "unit": "mm"}
